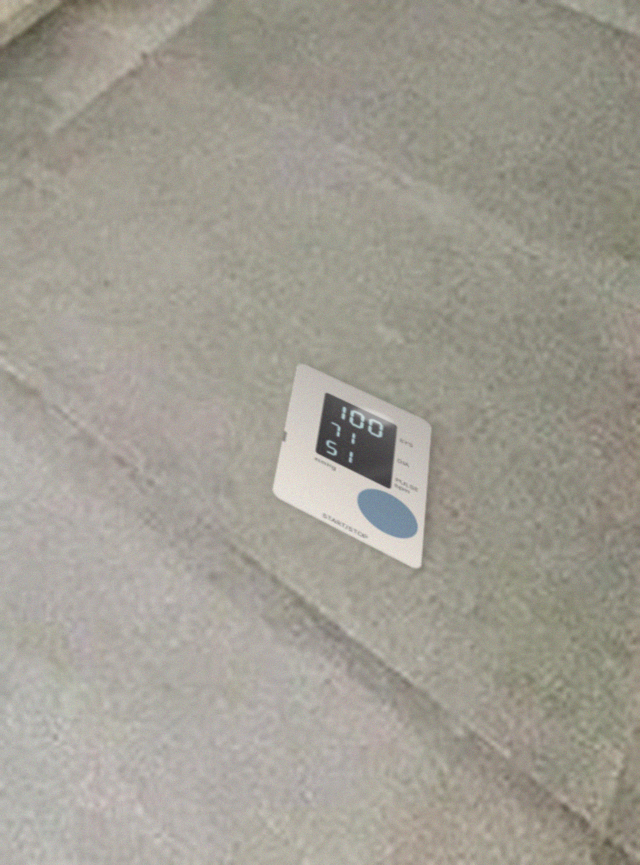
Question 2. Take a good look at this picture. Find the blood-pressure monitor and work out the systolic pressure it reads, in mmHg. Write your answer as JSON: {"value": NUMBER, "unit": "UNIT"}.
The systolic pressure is {"value": 100, "unit": "mmHg"}
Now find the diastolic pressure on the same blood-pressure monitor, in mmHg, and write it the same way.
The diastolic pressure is {"value": 71, "unit": "mmHg"}
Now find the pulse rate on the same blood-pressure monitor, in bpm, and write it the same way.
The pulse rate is {"value": 51, "unit": "bpm"}
